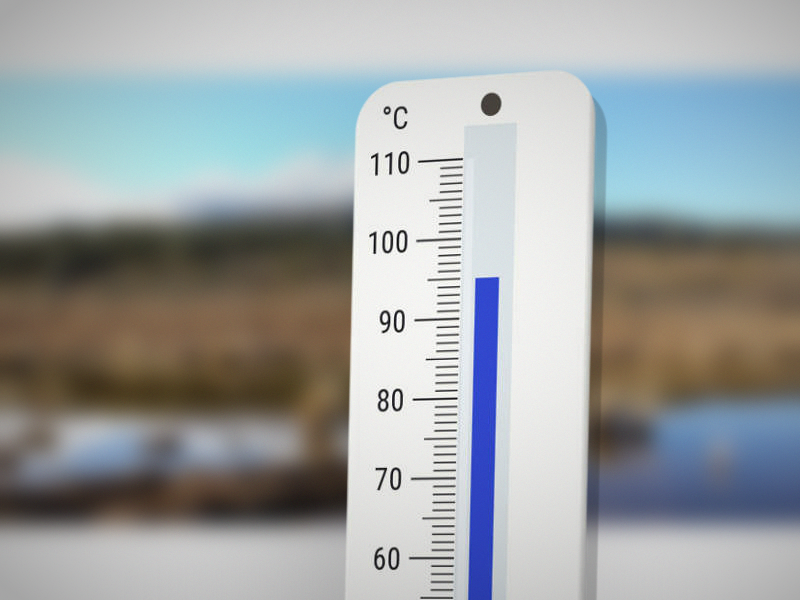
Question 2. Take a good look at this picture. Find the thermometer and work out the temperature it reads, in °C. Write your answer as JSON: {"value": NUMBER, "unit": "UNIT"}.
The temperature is {"value": 95, "unit": "°C"}
